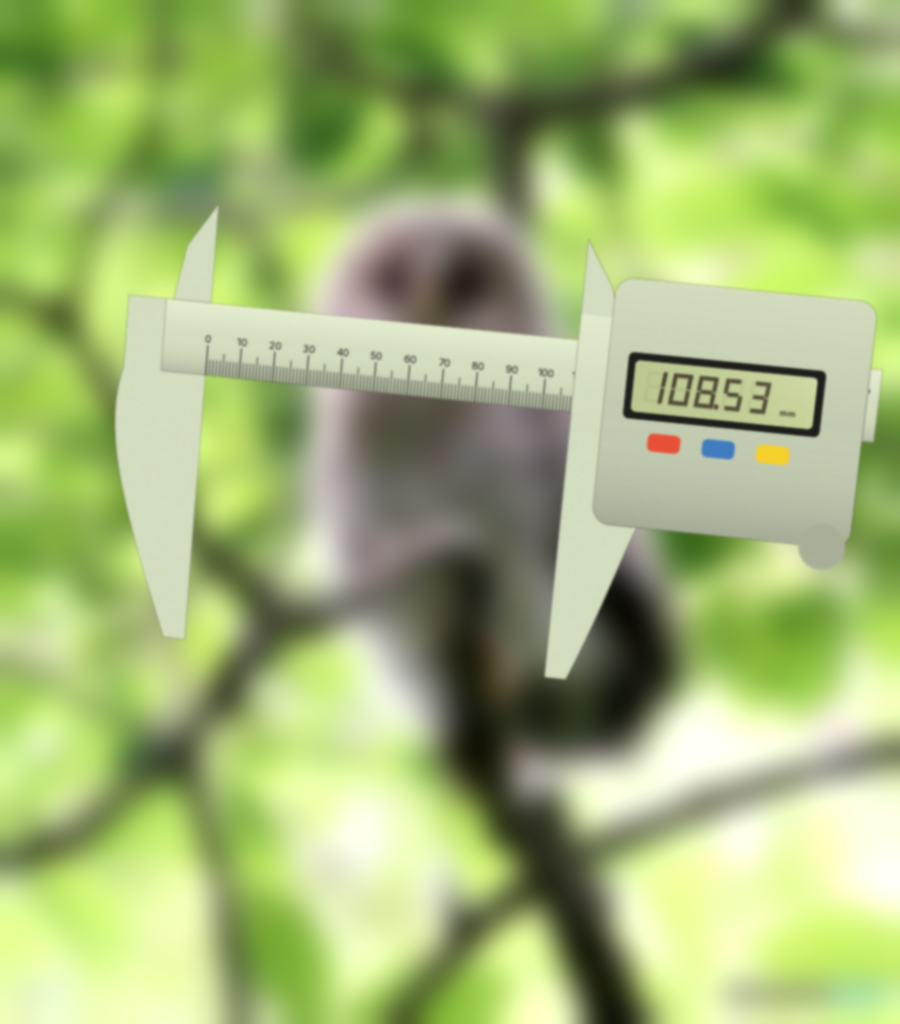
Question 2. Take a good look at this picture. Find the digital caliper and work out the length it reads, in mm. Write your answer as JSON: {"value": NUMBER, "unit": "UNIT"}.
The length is {"value": 108.53, "unit": "mm"}
